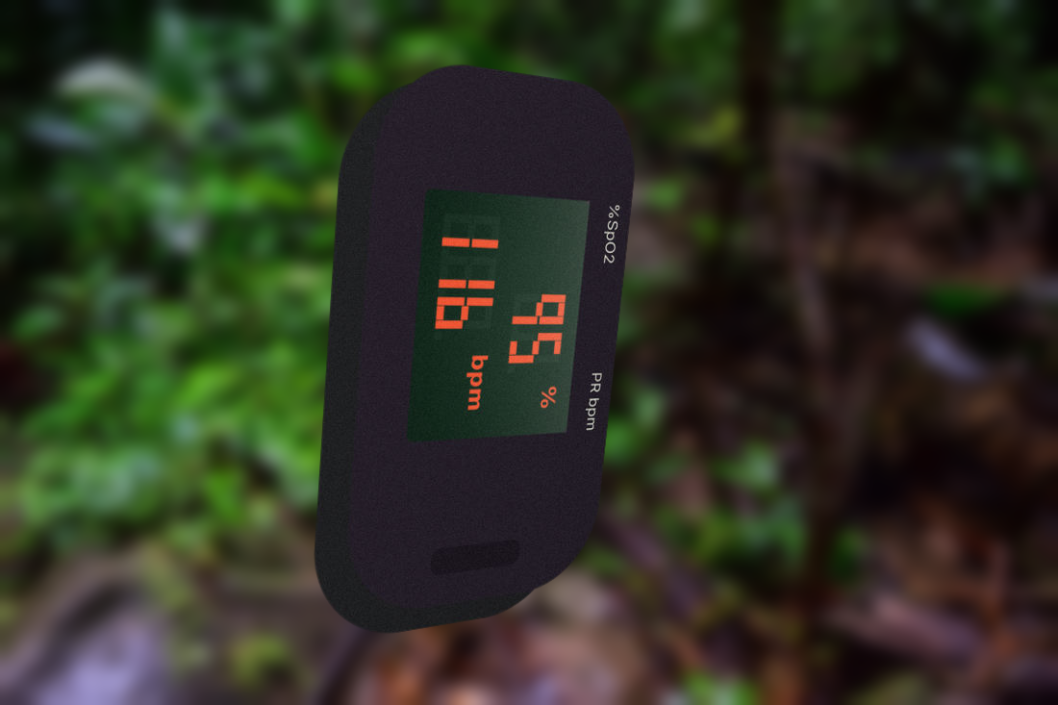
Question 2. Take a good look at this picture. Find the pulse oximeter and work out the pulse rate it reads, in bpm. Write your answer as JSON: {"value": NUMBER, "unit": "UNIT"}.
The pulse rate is {"value": 116, "unit": "bpm"}
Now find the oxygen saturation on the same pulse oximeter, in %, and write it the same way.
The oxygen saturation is {"value": 95, "unit": "%"}
